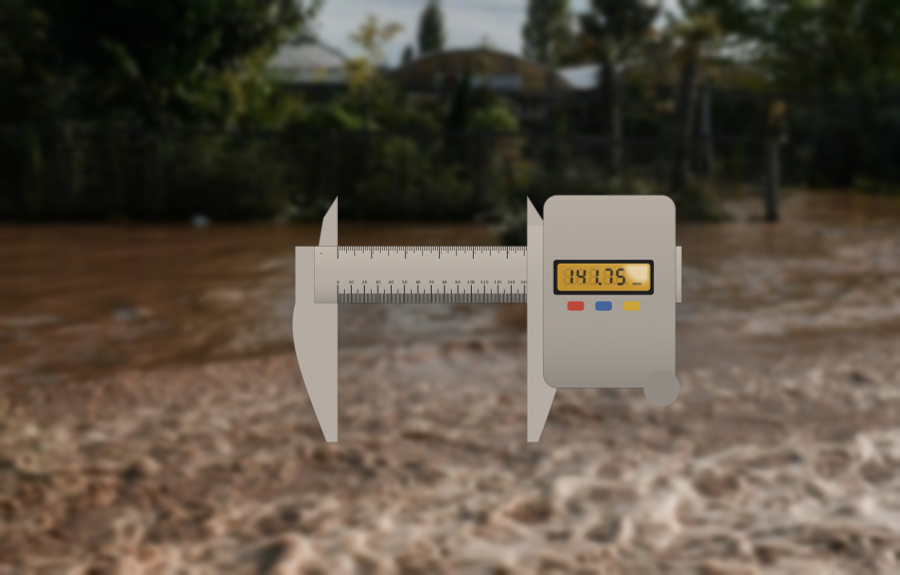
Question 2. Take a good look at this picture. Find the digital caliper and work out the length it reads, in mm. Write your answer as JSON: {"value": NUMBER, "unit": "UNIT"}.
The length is {"value": 141.75, "unit": "mm"}
